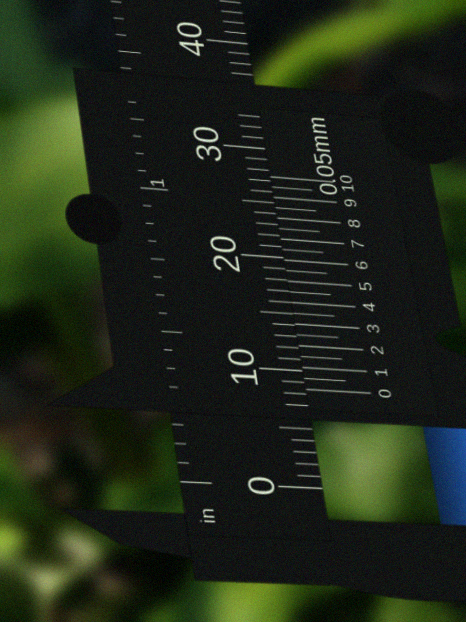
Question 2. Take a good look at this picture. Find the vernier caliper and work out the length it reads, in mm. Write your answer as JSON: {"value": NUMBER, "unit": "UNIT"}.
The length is {"value": 8.4, "unit": "mm"}
